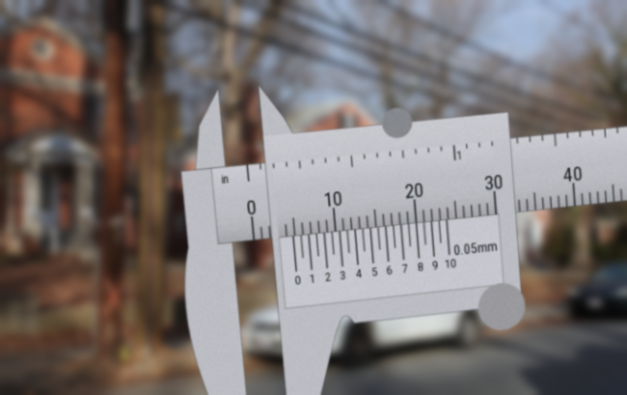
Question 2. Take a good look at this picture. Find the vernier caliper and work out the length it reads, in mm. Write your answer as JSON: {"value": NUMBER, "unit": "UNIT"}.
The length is {"value": 4.8, "unit": "mm"}
